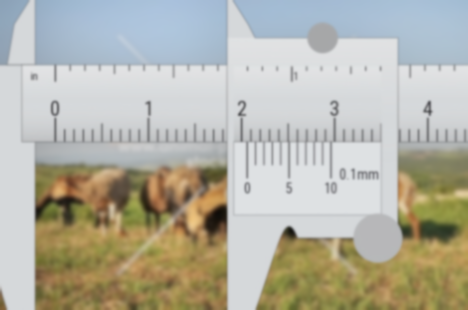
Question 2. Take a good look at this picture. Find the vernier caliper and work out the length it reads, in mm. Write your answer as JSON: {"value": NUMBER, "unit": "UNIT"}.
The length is {"value": 20.6, "unit": "mm"}
